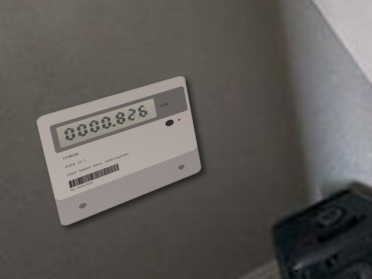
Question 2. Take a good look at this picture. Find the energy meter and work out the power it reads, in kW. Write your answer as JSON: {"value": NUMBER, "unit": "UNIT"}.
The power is {"value": 0.826, "unit": "kW"}
